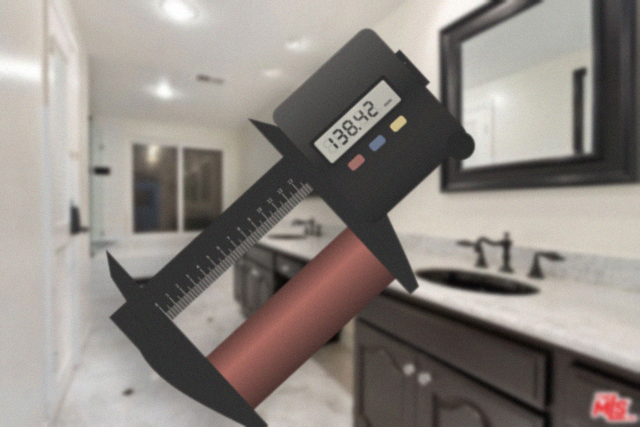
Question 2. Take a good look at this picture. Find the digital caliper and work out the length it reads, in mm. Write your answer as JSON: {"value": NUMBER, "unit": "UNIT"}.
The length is {"value": 138.42, "unit": "mm"}
